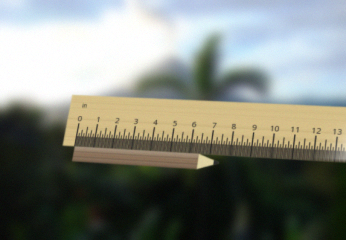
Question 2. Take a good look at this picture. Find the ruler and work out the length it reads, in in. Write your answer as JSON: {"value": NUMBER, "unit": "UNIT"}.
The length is {"value": 7.5, "unit": "in"}
